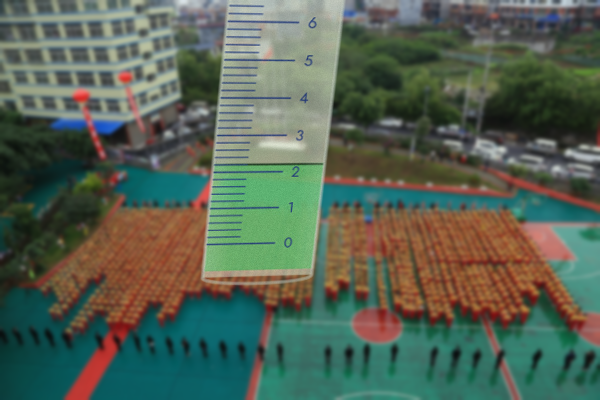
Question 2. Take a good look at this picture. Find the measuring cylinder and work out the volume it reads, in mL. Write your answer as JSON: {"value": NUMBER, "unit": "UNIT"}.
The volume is {"value": 2.2, "unit": "mL"}
